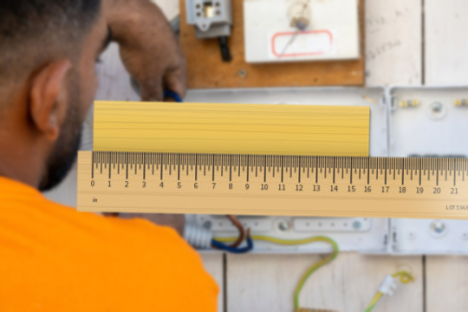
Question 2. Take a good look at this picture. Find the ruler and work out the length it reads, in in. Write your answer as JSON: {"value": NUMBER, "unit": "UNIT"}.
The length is {"value": 16, "unit": "in"}
